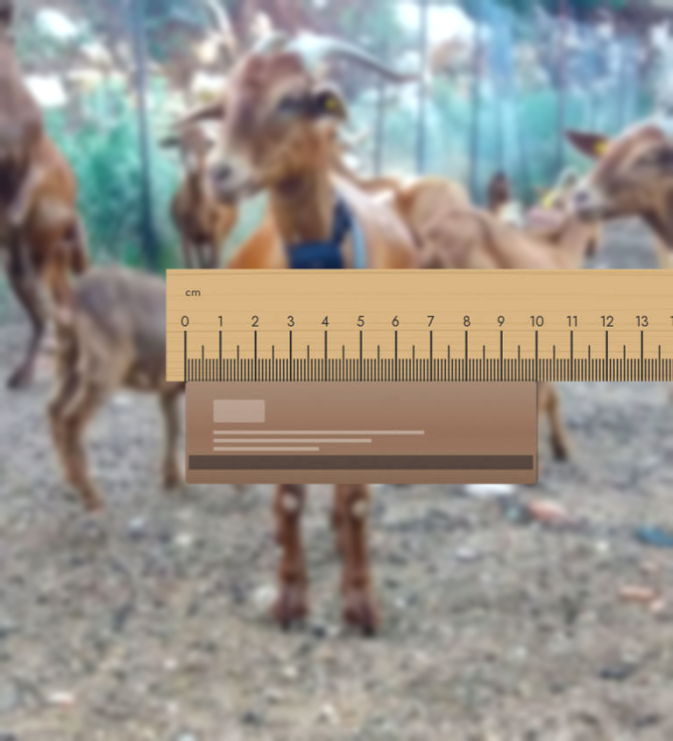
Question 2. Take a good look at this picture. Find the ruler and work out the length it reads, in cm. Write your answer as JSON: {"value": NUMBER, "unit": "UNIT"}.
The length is {"value": 10, "unit": "cm"}
